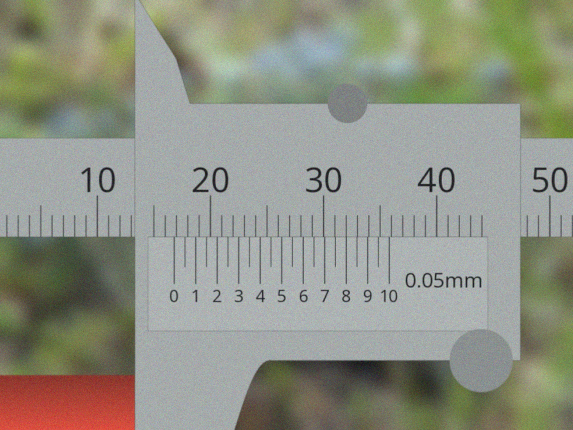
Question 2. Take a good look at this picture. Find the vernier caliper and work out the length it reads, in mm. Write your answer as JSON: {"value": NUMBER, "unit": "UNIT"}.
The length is {"value": 16.8, "unit": "mm"}
